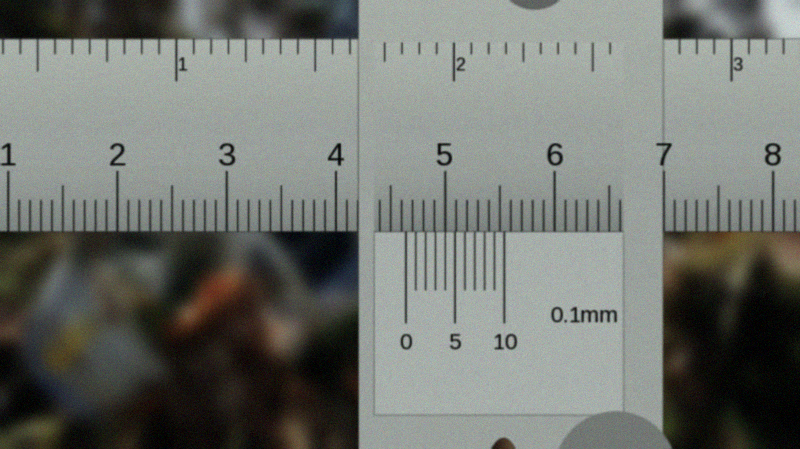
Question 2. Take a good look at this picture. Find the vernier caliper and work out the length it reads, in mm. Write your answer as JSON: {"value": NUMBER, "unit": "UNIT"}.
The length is {"value": 46.4, "unit": "mm"}
